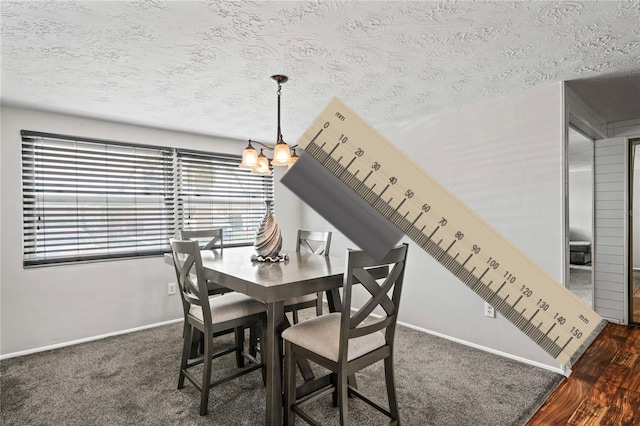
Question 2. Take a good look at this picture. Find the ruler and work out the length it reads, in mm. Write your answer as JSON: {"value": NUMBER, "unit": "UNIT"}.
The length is {"value": 60, "unit": "mm"}
